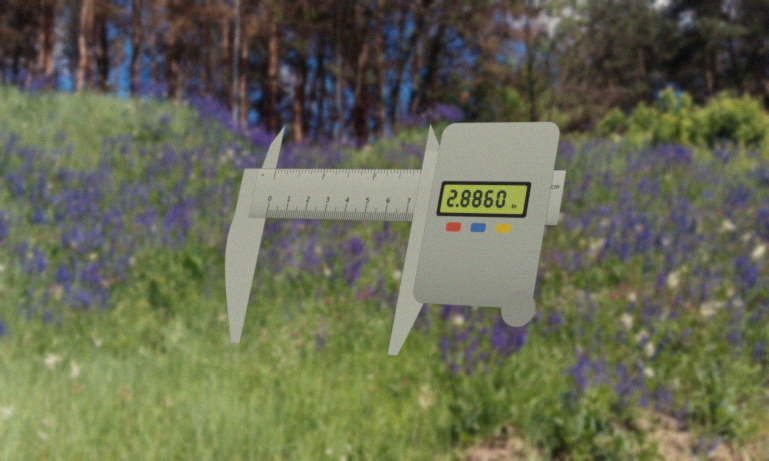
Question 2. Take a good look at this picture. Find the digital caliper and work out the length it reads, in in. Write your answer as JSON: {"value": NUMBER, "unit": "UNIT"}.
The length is {"value": 2.8860, "unit": "in"}
